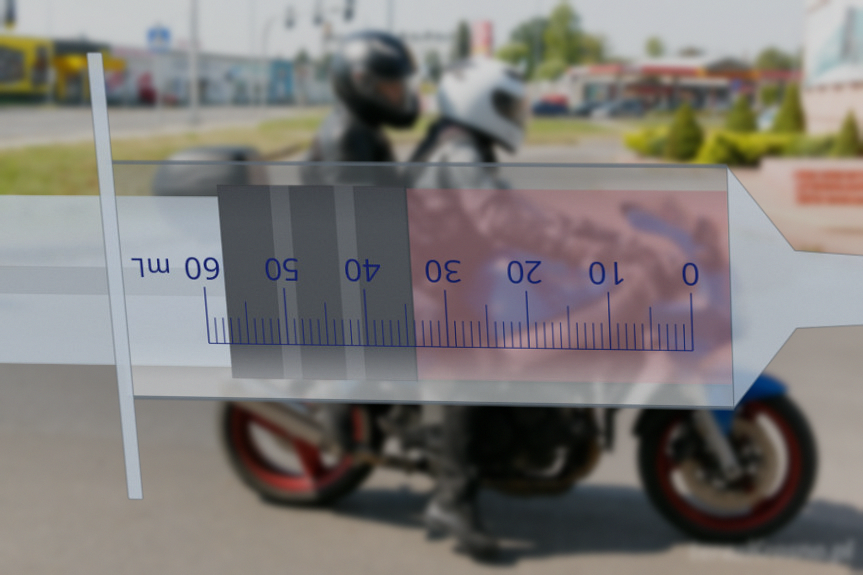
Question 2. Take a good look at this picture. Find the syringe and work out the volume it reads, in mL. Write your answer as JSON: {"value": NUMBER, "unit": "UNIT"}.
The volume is {"value": 34, "unit": "mL"}
